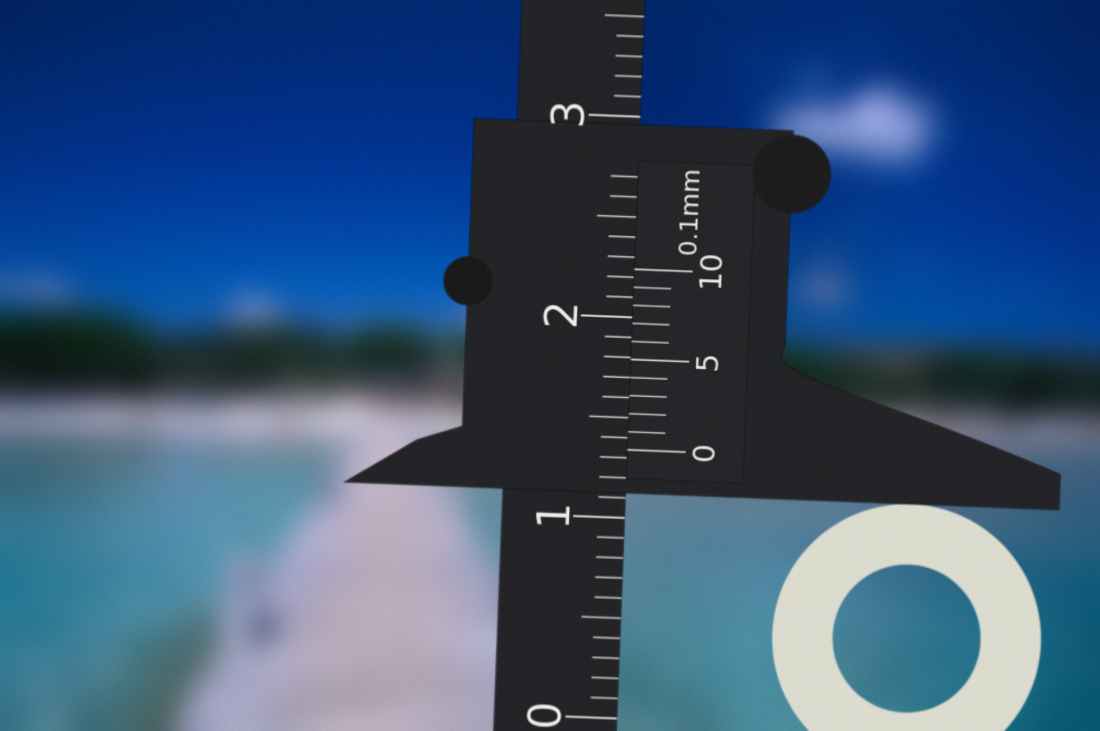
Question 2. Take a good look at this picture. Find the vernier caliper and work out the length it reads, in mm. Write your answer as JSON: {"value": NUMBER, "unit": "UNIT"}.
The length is {"value": 13.4, "unit": "mm"}
